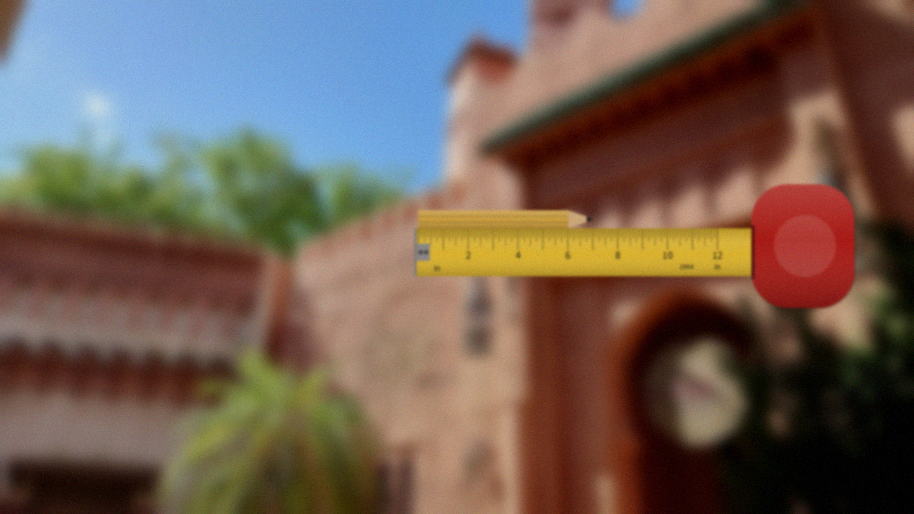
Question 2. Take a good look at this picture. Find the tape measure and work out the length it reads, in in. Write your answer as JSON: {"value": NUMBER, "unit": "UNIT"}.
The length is {"value": 7, "unit": "in"}
